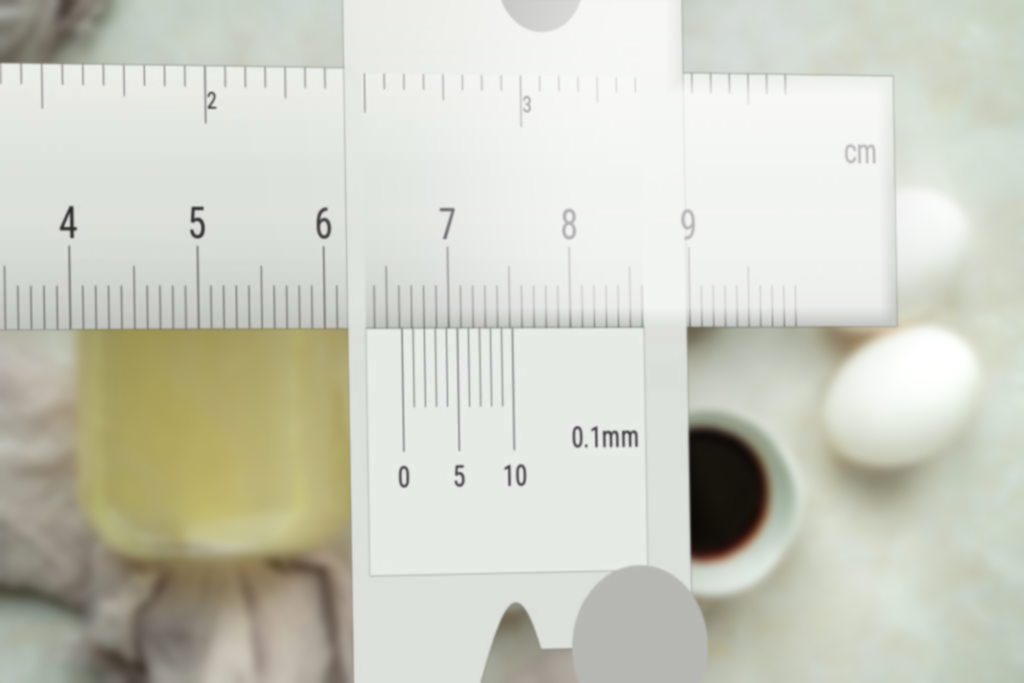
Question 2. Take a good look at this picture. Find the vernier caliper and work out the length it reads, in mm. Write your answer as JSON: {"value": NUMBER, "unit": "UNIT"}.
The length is {"value": 66.2, "unit": "mm"}
